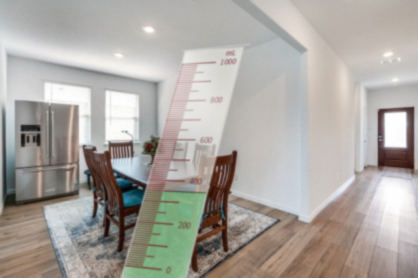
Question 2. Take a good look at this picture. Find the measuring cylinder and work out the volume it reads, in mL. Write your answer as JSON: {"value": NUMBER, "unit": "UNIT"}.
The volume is {"value": 350, "unit": "mL"}
